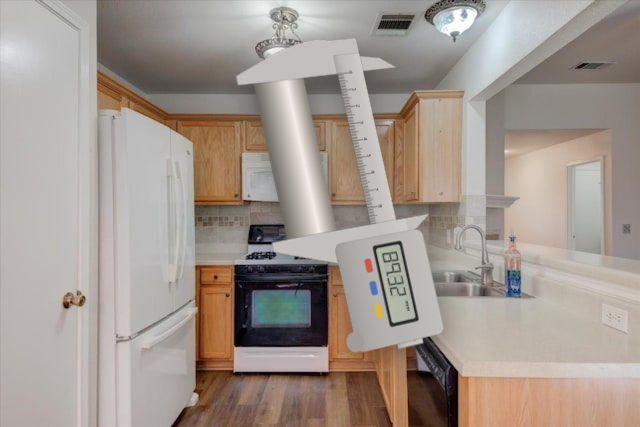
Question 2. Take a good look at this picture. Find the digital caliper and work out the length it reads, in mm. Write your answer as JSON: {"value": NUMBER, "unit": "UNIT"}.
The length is {"value": 89.32, "unit": "mm"}
